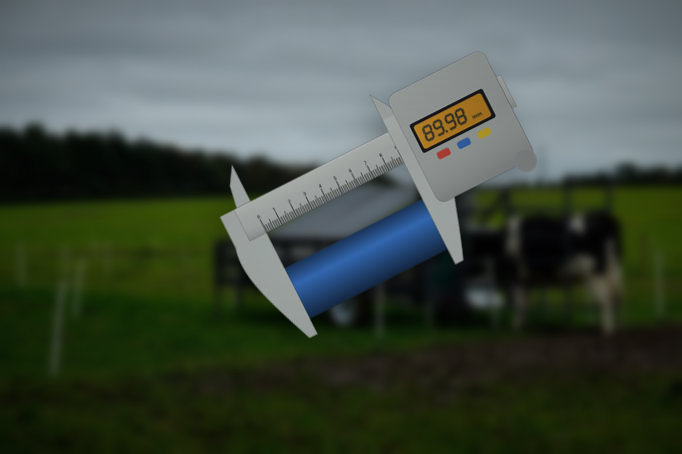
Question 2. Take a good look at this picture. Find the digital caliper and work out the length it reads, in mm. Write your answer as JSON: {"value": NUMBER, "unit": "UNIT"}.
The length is {"value": 89.98, "unit": "mm"}
